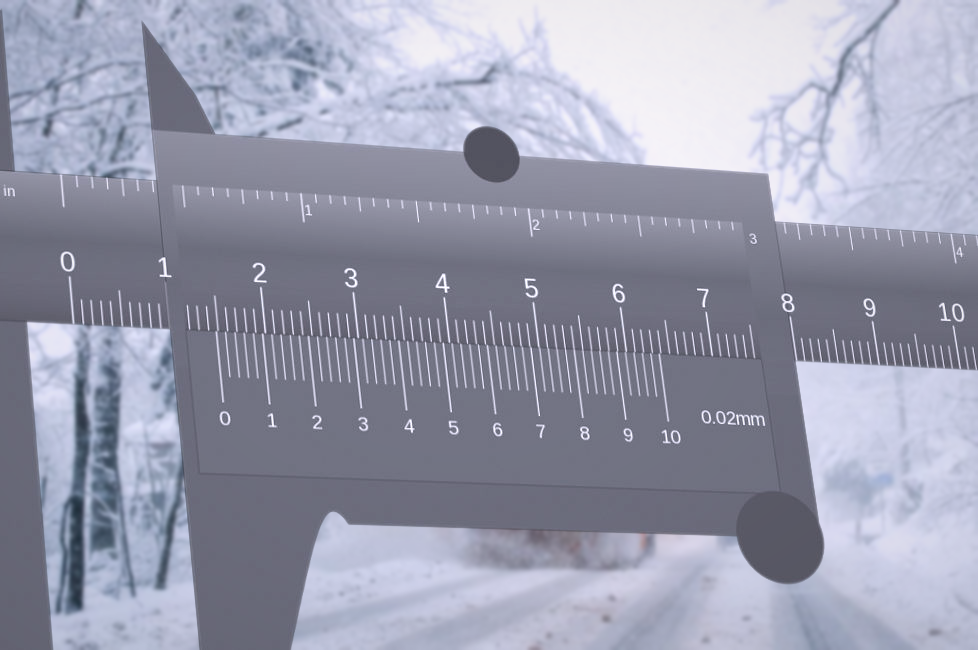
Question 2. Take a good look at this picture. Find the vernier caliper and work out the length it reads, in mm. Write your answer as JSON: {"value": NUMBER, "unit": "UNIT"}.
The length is {"value": 14.8, "unit": "mm"}
